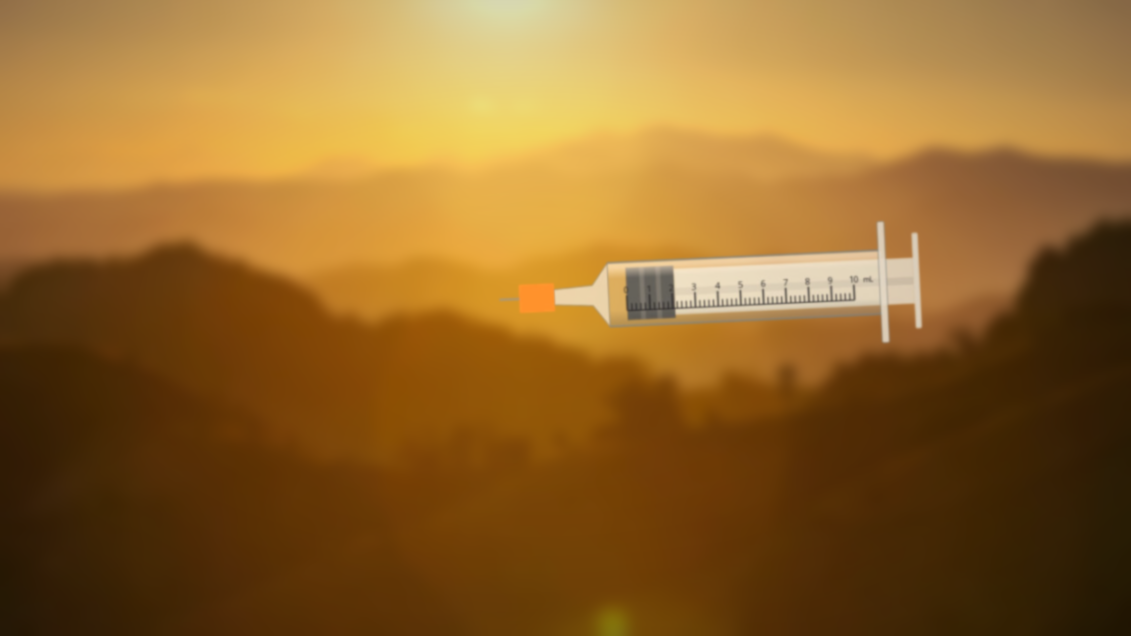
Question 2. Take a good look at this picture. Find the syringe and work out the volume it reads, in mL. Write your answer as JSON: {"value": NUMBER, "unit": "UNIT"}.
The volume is {"value": 0, "unit": "mL"}
